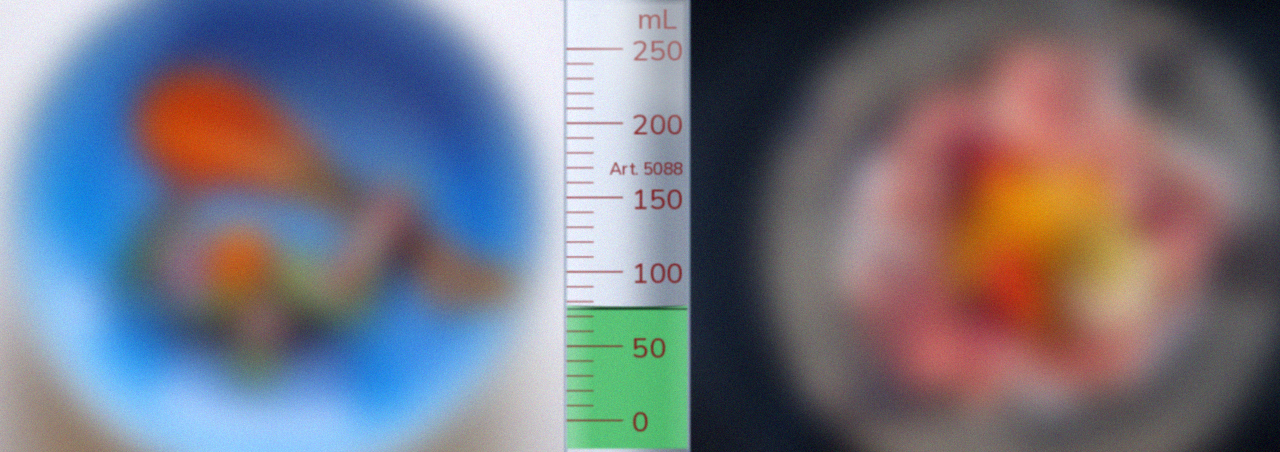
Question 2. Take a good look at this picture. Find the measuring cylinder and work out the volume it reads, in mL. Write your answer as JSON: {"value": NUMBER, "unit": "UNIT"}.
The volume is {"value": 75, "unit": "mL"}
